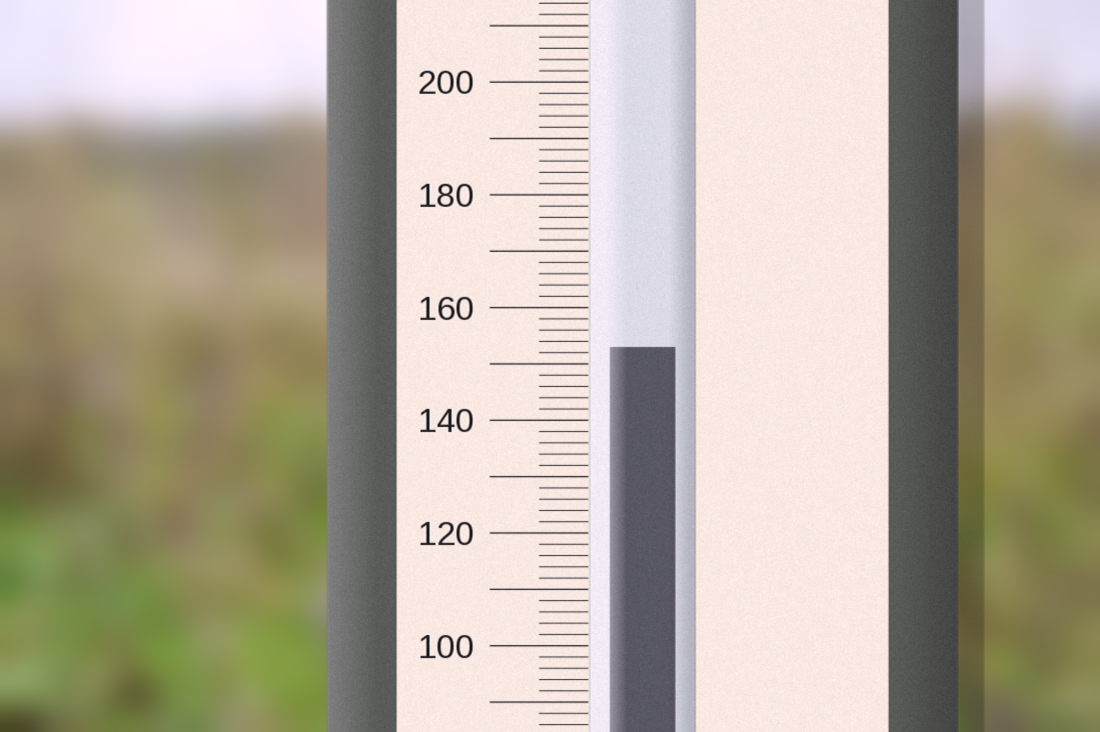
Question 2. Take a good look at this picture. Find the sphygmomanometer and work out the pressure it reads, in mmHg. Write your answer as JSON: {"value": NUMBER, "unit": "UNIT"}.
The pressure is {"value": 153, "unit": "mmHg"}
